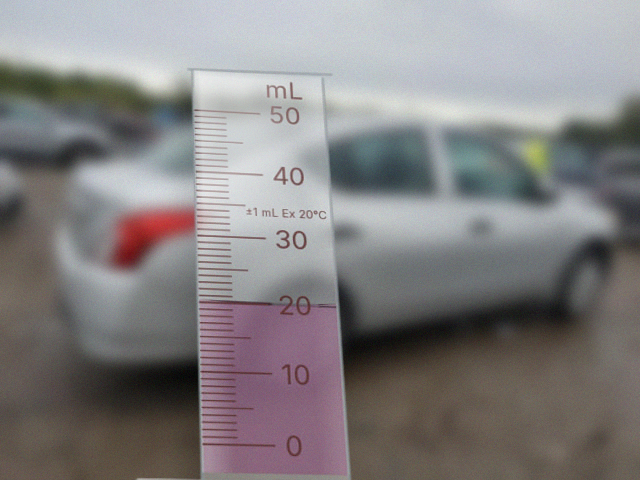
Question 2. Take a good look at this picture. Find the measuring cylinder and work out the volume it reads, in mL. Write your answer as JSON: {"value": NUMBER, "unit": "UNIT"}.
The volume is {"value": 20, "unit": "mL"}
